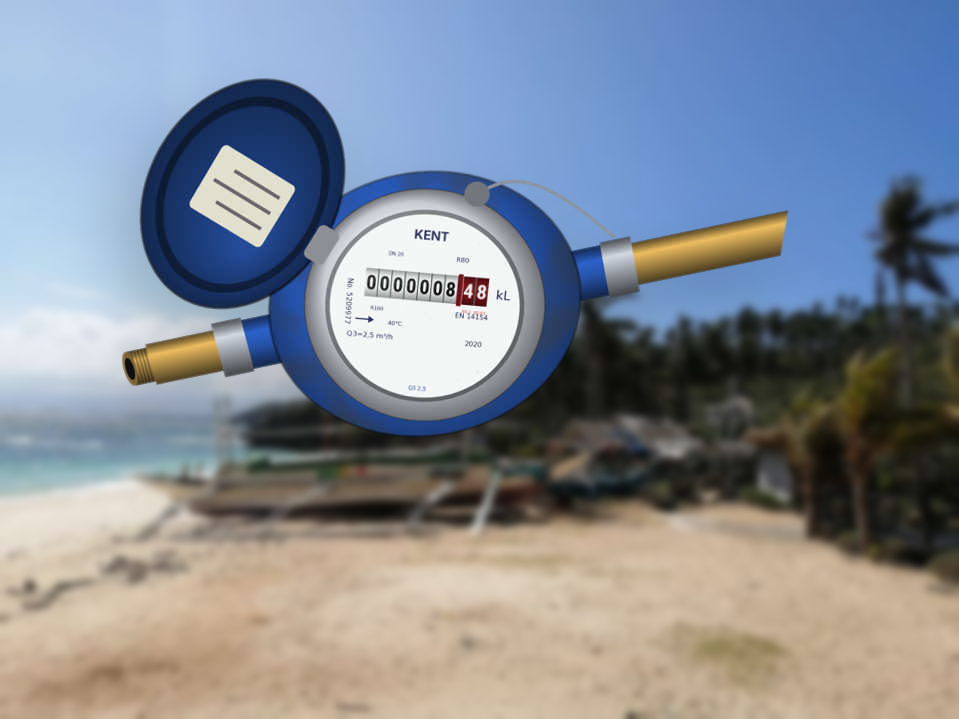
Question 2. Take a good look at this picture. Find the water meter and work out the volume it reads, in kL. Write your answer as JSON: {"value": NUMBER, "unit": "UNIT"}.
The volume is {"value": 8.48, "unit": "kL"}
